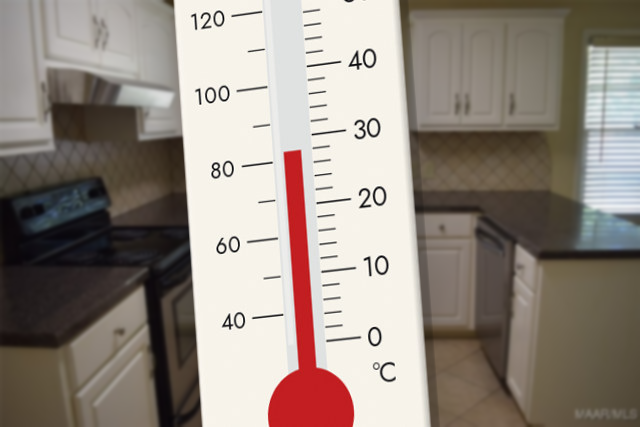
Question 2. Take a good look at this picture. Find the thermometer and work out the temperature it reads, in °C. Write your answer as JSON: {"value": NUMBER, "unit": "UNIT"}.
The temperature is {"value": 28, "unit": "°C"}
